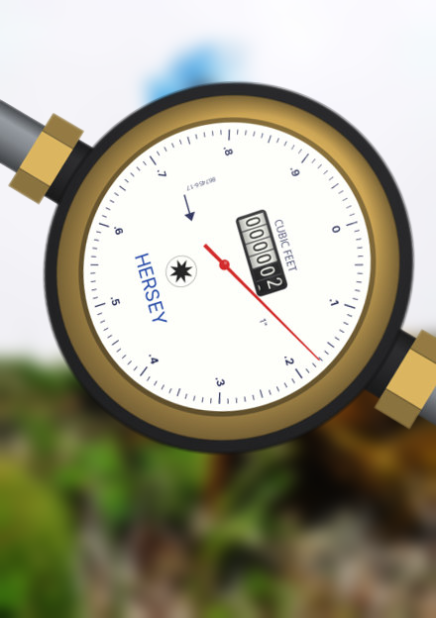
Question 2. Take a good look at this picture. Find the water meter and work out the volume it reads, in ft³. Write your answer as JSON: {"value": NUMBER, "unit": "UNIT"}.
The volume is {"value": 2.17, "unit": "ft³"}
